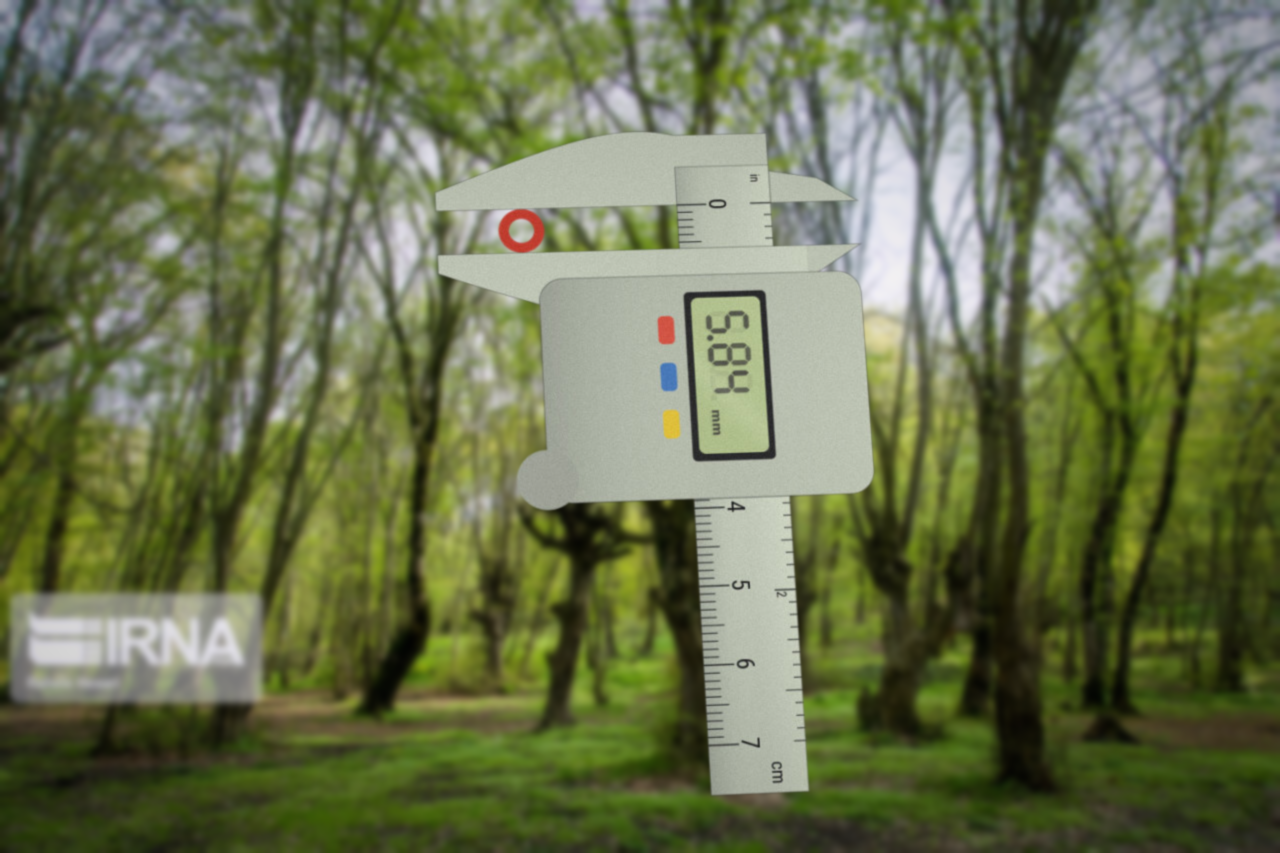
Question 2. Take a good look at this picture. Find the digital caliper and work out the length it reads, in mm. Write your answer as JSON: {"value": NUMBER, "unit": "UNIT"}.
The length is {"value": 5.84, "unit": "mm"}
